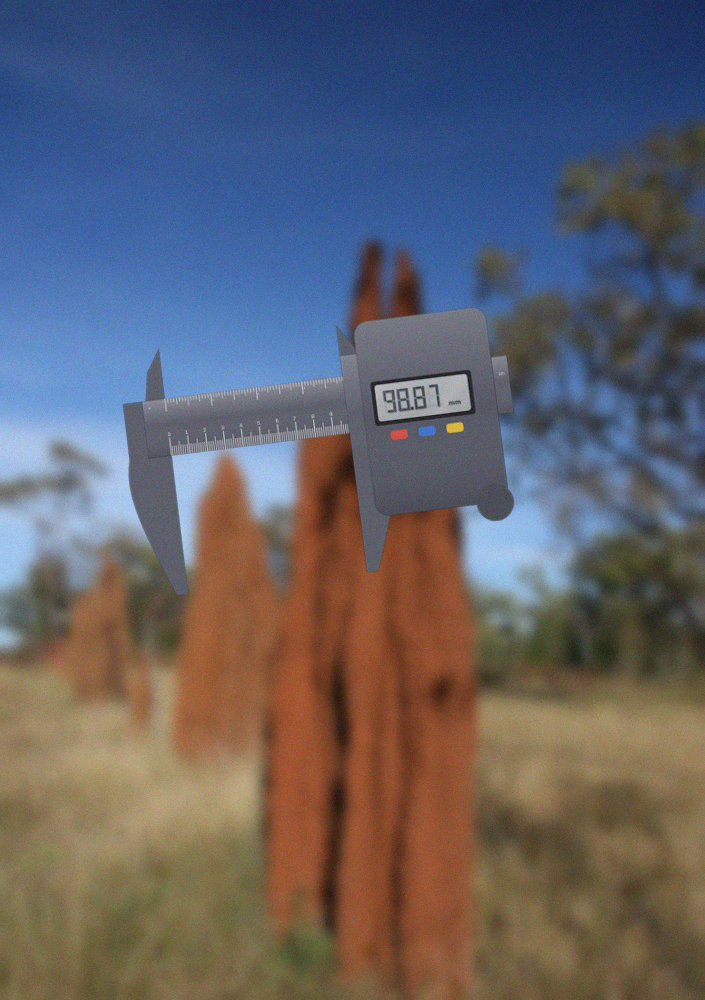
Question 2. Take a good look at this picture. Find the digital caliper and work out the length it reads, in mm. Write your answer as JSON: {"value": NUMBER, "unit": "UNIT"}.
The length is {"value": 98.87, "unit": "mm"}
